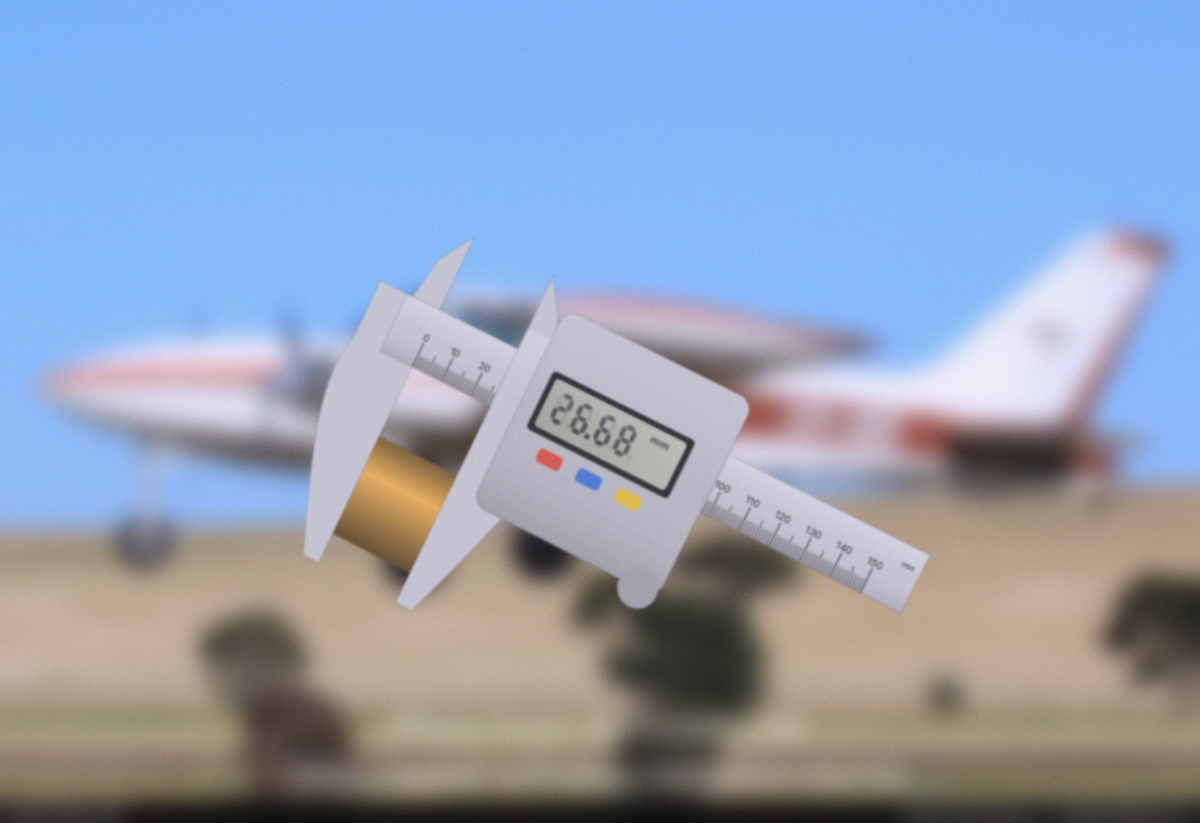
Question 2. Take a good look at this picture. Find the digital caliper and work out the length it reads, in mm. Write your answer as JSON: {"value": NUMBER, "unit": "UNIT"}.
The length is {"value": 26.68, "unit": "mm"}
